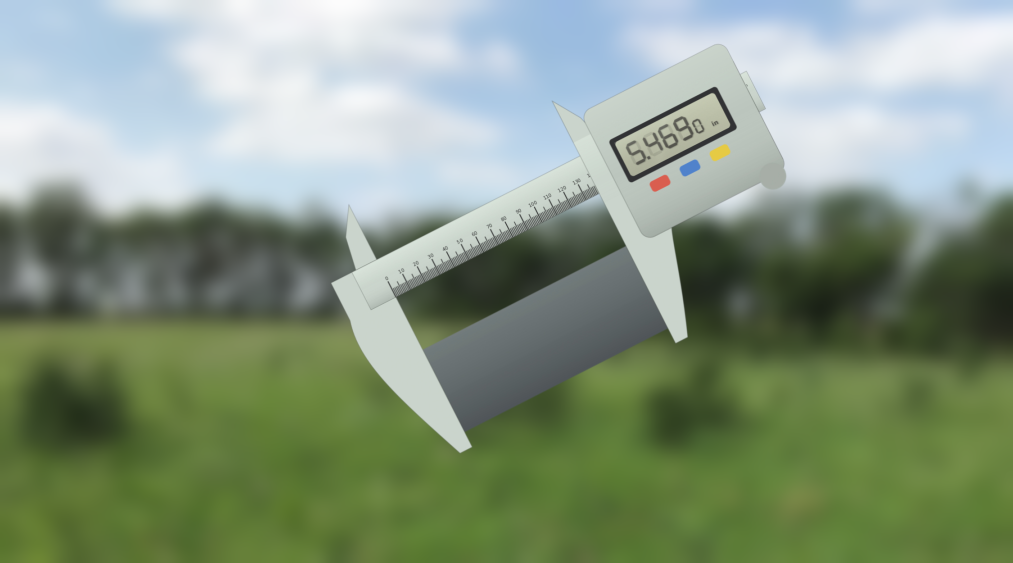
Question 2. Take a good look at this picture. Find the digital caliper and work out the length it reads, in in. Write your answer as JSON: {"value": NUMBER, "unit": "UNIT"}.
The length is {"value": 5.4690, "unit": "in"}
